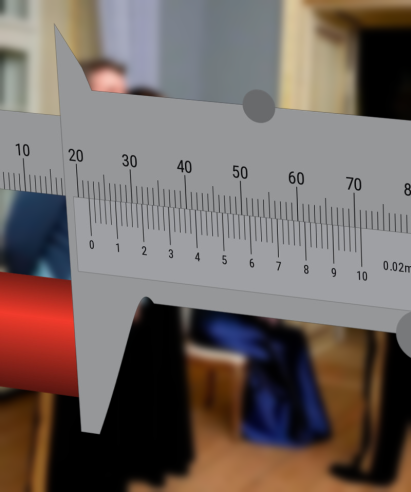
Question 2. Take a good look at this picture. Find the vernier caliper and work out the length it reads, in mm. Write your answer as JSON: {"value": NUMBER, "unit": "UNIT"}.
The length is {"value": 22.0, "unit": "mm"}
